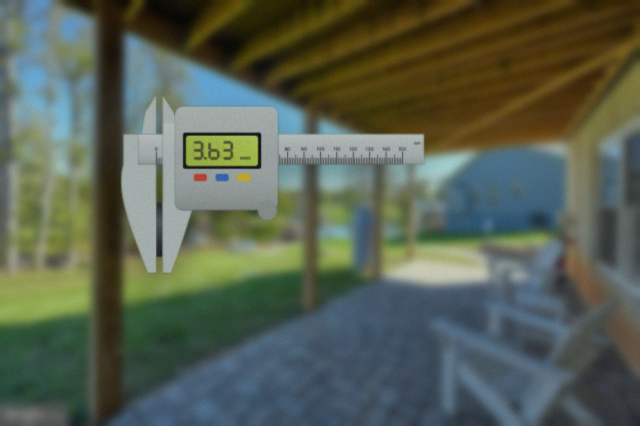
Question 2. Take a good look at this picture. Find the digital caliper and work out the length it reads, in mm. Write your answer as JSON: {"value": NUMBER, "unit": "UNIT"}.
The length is {"value": 3.63, "unit": "mm"}
